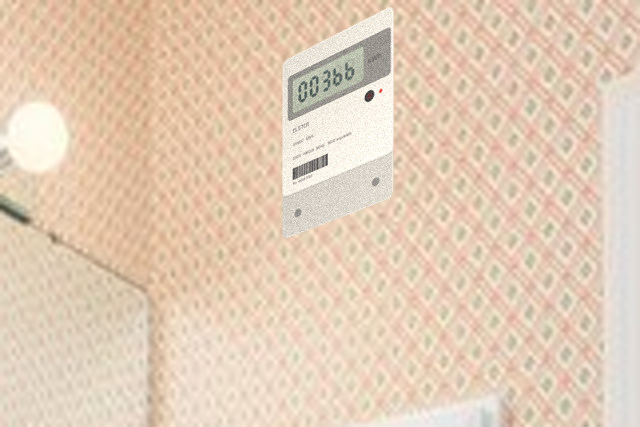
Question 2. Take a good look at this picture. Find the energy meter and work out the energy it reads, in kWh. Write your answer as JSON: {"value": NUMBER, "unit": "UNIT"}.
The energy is {"value": 366, "unit": "kWh"}
